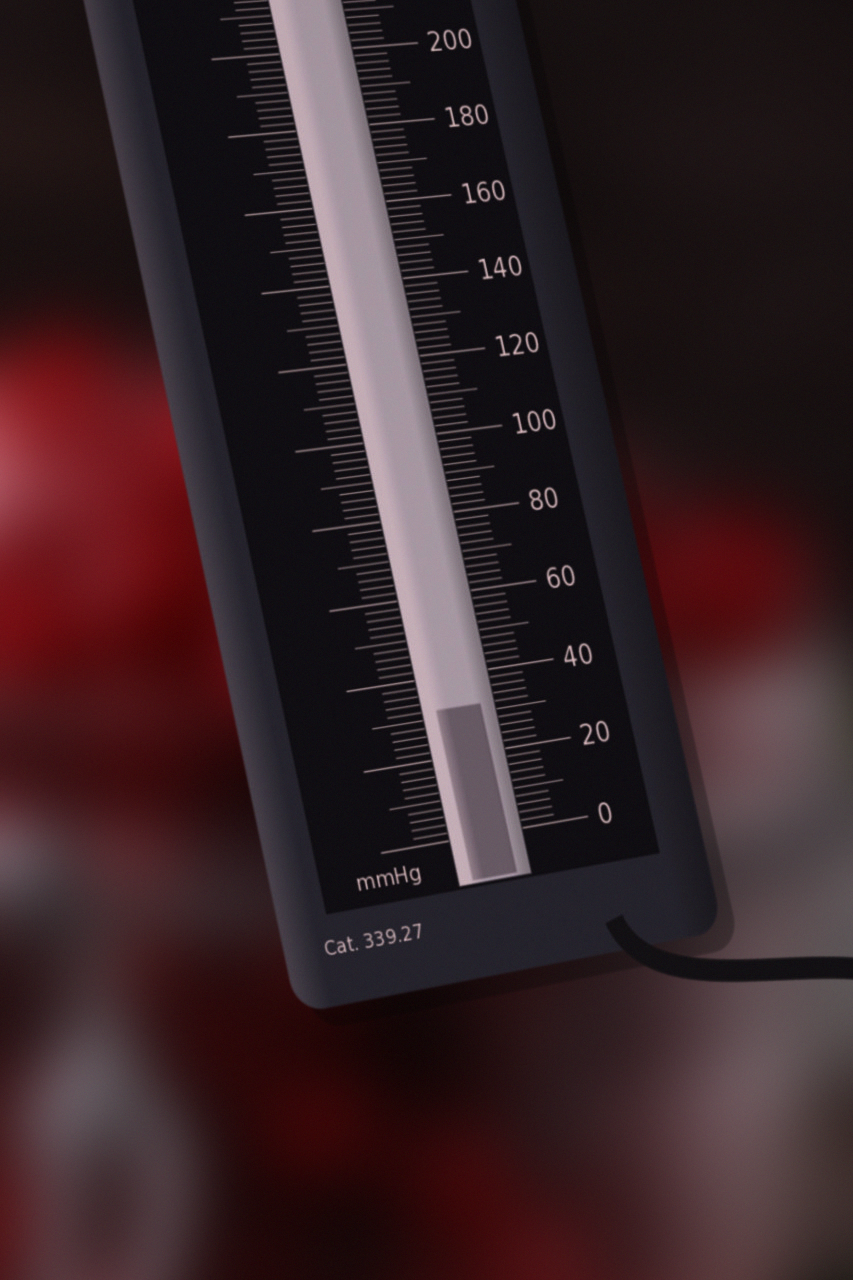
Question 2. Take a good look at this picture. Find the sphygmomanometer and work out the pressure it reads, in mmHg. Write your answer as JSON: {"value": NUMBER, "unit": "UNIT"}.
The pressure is {"value": 32, "unit": "mmHg"}
